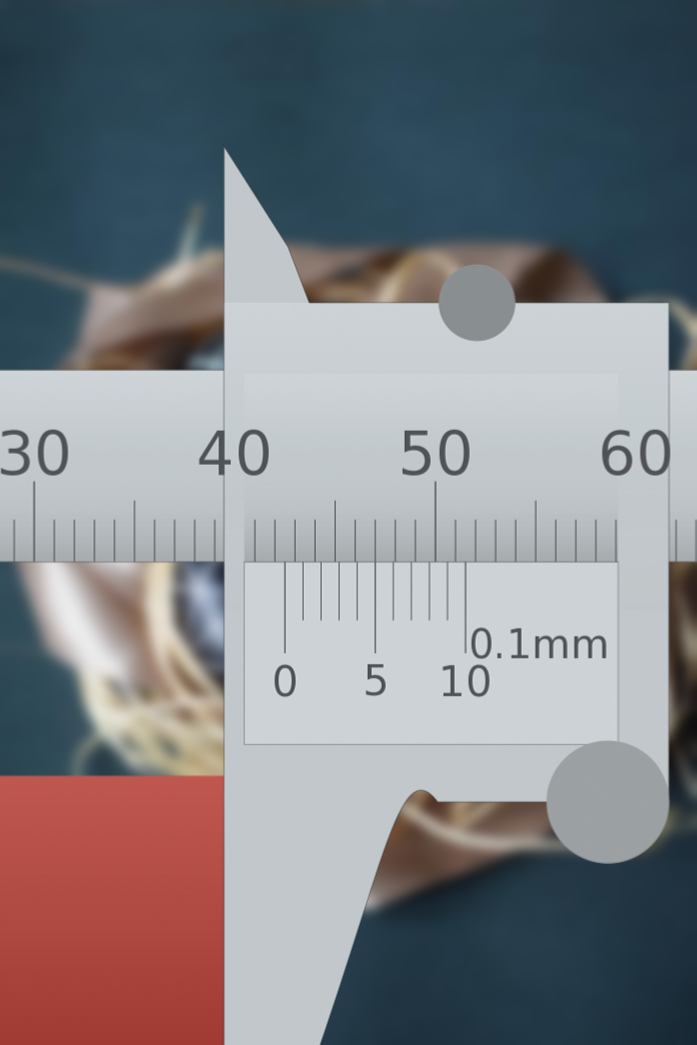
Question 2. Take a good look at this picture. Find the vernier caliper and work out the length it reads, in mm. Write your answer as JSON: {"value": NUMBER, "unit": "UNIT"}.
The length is {"value": 42.5, "unit": "mm"}
